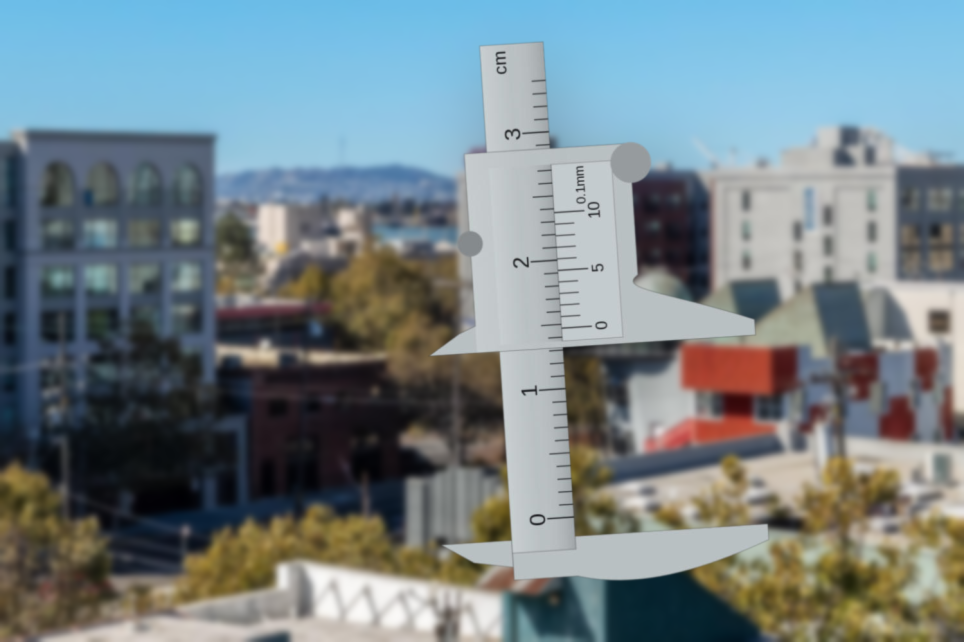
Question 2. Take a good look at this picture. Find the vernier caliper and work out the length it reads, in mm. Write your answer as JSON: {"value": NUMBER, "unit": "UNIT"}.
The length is {"value": 14.7, "unit": "mm"}
